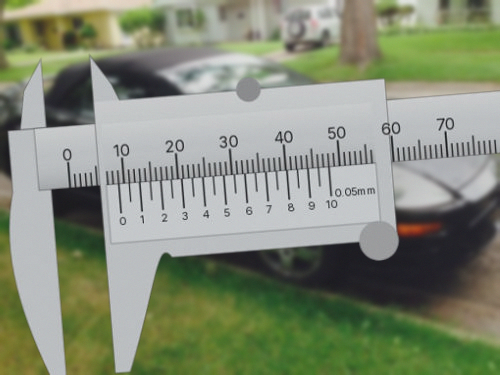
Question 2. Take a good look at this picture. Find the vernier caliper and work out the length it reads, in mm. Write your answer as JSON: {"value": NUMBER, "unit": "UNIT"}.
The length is {"value": 9.0, "unit": "mm"}
